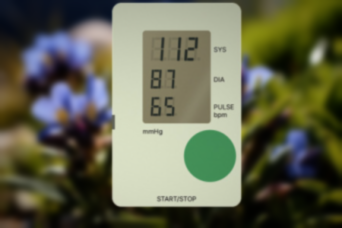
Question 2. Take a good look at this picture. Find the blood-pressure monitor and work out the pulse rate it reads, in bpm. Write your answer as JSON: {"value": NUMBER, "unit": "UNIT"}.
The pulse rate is {"value": 65, "unit": "bpm"}
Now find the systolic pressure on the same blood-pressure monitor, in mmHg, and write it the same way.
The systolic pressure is {"value": 112, "unit": "mmHg"}
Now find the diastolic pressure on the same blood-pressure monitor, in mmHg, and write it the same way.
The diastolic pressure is {"value": 87, "unit": "mmHg"}
